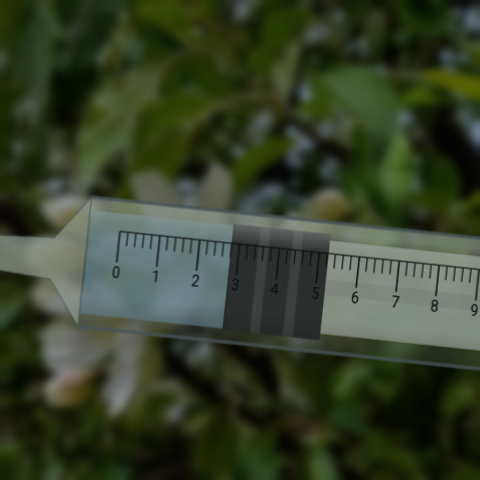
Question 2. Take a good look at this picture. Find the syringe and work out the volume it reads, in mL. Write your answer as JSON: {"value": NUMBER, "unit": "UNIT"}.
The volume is {"value": 2.8, "unit": "mL"}
